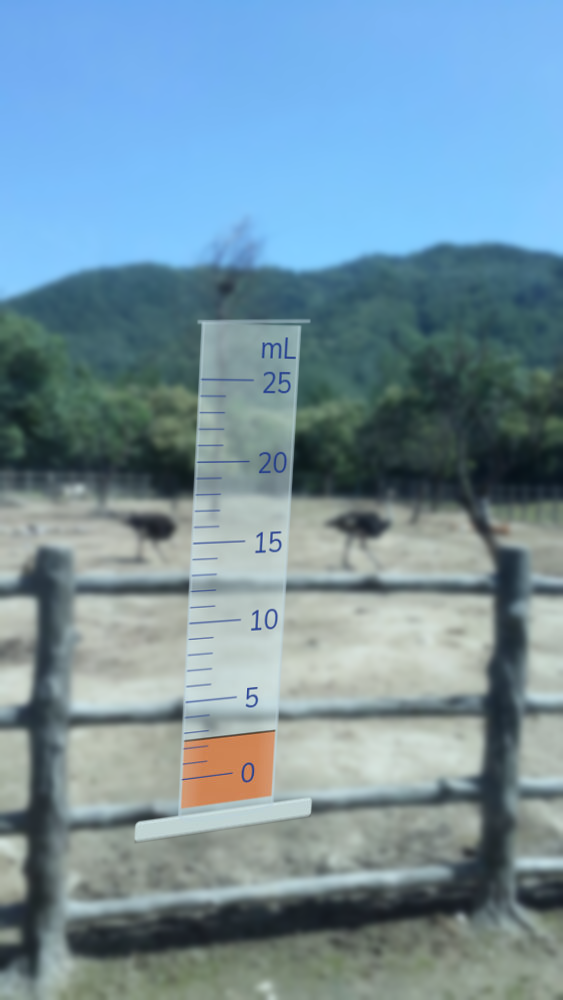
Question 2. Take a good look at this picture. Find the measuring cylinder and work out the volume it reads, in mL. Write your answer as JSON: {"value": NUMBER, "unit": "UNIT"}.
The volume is {"value": 2.5, "unit": "mL"}
